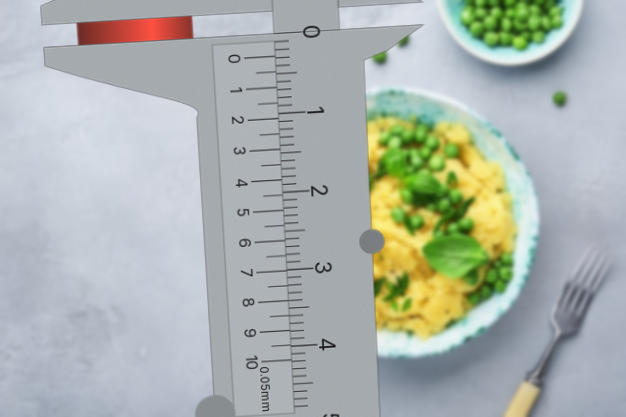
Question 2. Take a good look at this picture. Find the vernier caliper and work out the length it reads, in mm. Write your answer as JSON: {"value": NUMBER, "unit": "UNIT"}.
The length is {"value": 2.8, "unit": "mm"}
